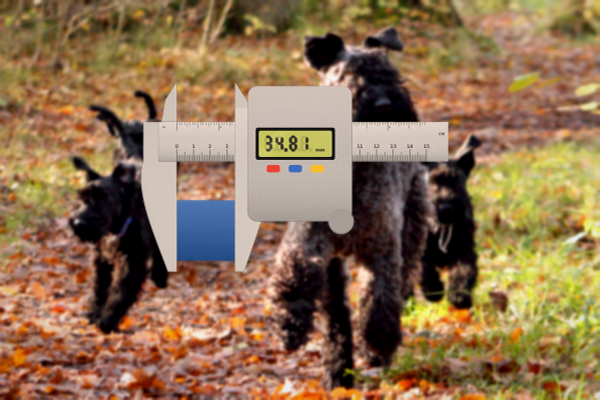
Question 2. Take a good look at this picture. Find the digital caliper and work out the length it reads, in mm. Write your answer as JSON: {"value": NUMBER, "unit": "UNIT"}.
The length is {"value": 34.81, "unit": "mm"}
